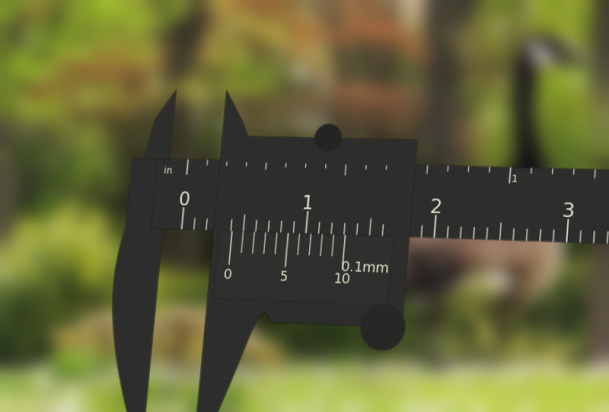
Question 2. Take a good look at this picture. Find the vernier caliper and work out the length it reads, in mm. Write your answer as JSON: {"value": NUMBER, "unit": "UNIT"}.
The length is {"value": 4.1, "unit": "mm"}
